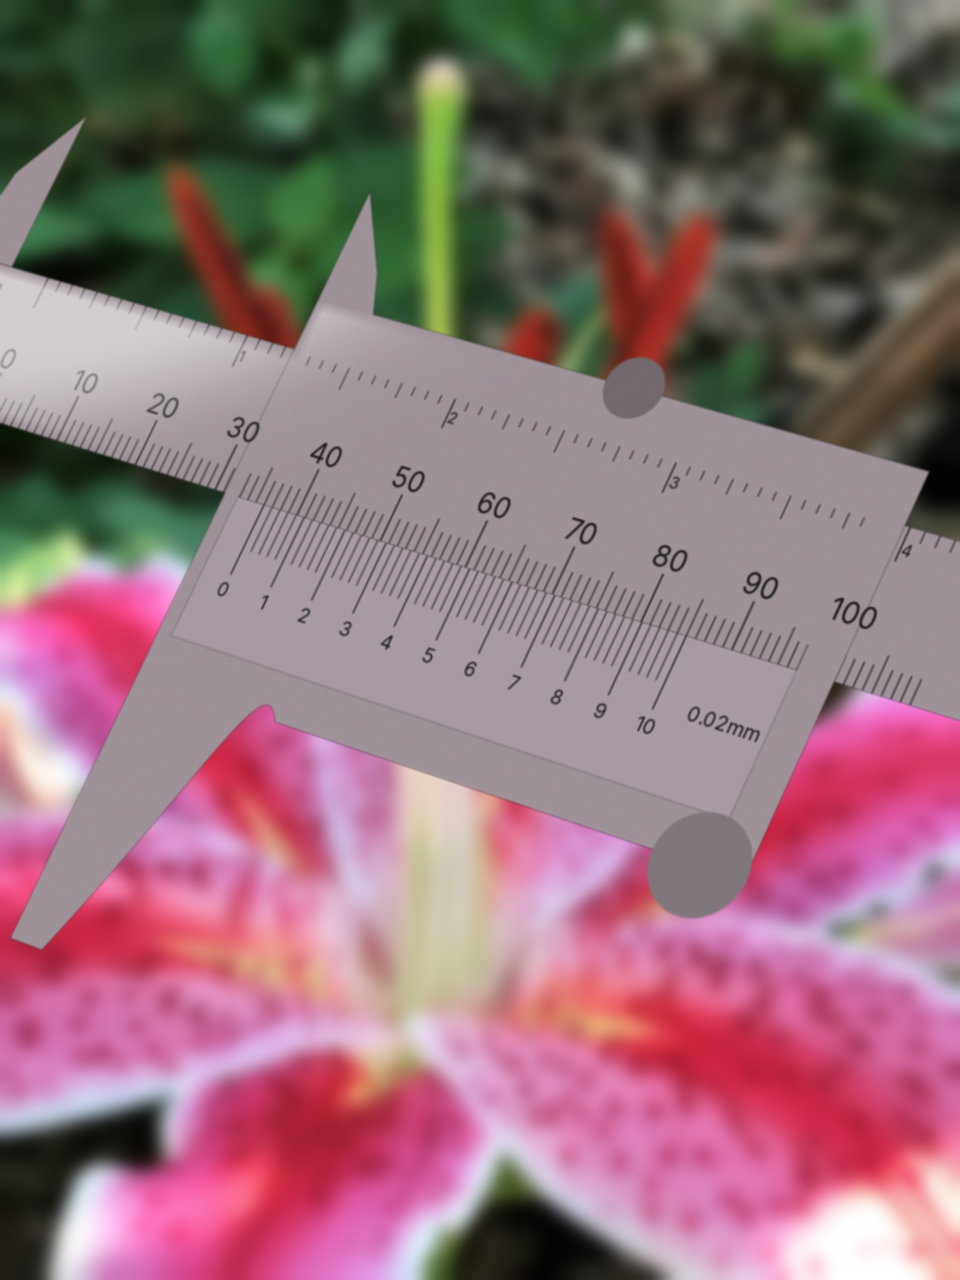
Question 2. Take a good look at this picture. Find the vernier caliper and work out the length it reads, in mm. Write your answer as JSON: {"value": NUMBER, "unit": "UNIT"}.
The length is {"value": 36.0, "unit": "mm"}
